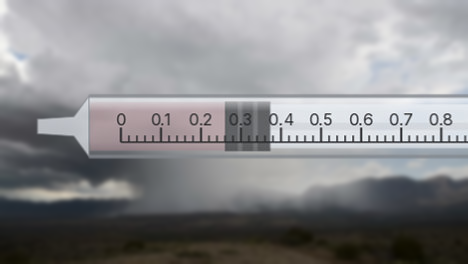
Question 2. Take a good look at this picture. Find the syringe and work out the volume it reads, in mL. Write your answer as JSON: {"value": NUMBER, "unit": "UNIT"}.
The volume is {"value": 0.26, "unit": "mL"}
